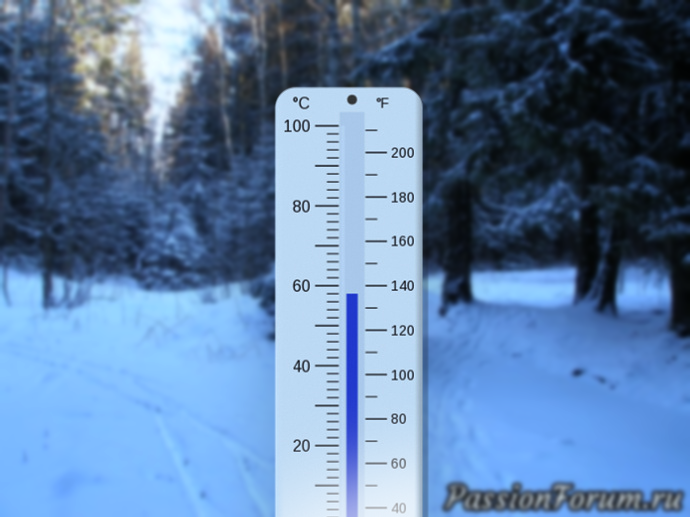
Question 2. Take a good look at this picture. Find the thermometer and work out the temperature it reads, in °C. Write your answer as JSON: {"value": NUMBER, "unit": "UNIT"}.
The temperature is {"value": 58, "unit": "°C"}
